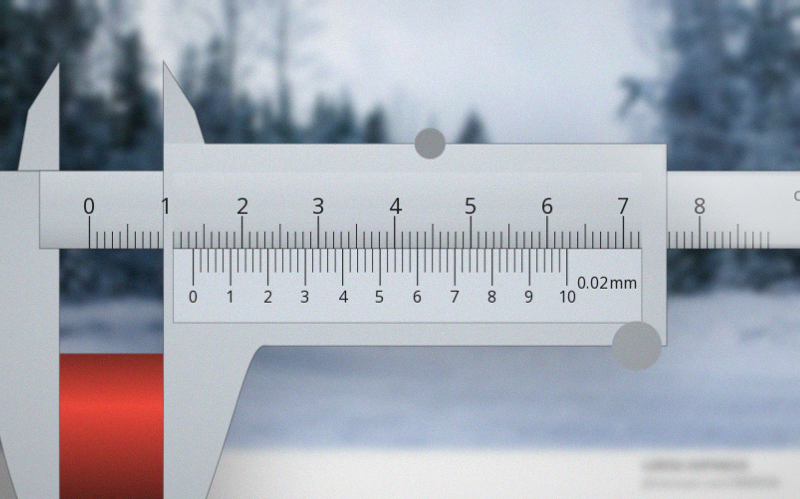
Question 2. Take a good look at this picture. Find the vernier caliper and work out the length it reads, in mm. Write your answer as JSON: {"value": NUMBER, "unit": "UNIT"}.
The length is {"value": 13.6, "unit": "mm"}
